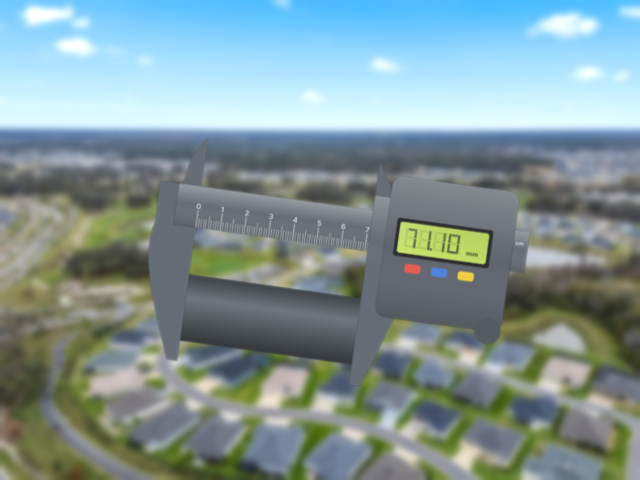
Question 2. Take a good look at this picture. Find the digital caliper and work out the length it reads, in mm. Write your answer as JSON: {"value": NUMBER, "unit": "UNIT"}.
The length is {"value": 71.10, "unit": "mm"}
